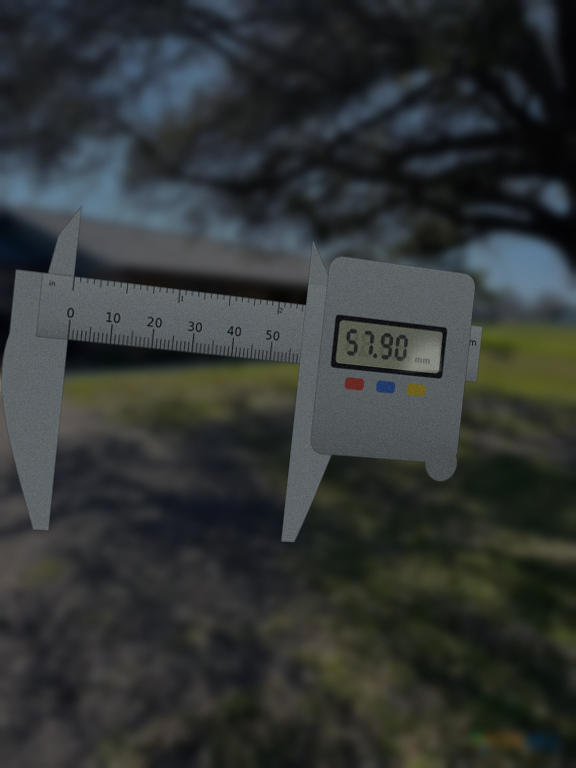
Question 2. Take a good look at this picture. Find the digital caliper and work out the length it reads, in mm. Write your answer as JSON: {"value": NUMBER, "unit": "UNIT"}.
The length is {"value": 57.90, "unit": "mm"}
